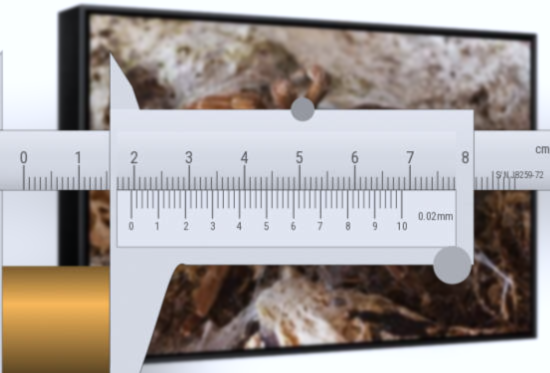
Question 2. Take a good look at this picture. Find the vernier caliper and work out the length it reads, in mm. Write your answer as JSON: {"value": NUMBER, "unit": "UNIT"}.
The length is {"value": 19.5, "unit": "mm"}
